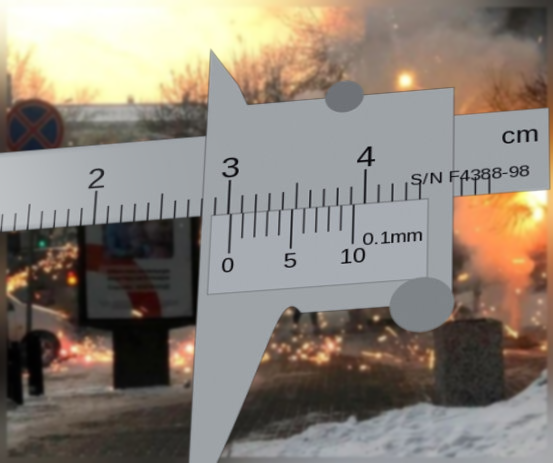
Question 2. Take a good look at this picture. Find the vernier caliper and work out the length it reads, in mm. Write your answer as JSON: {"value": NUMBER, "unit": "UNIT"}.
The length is {"value": 30.2, "unit": "mm"}
